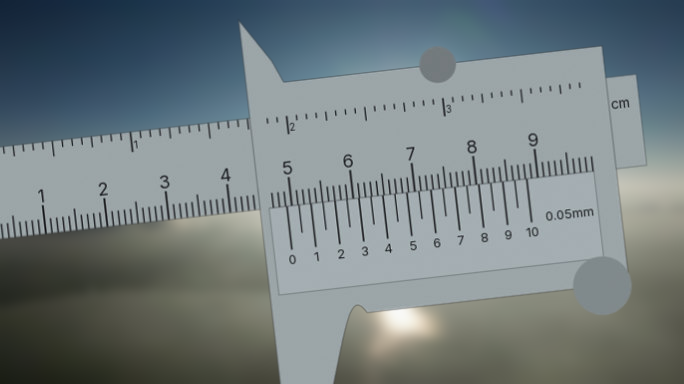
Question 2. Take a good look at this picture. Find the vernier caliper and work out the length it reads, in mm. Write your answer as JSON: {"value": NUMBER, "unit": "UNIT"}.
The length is {"value": 49.2, "unit": "mm"}
